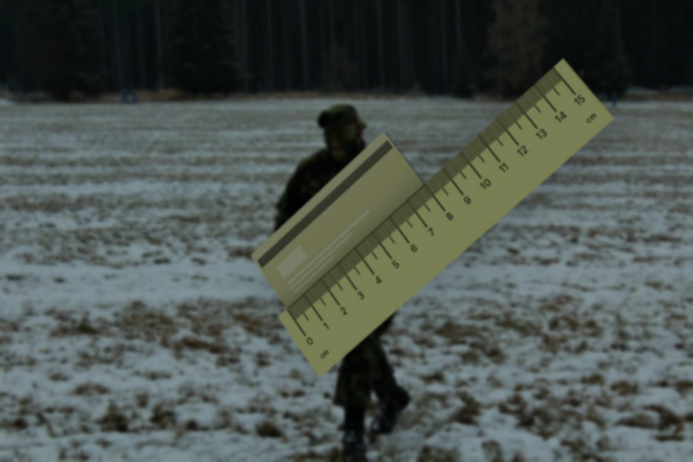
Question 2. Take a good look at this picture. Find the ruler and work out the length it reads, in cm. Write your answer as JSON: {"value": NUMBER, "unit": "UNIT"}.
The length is {"value": 8, "unit": "cm"}
